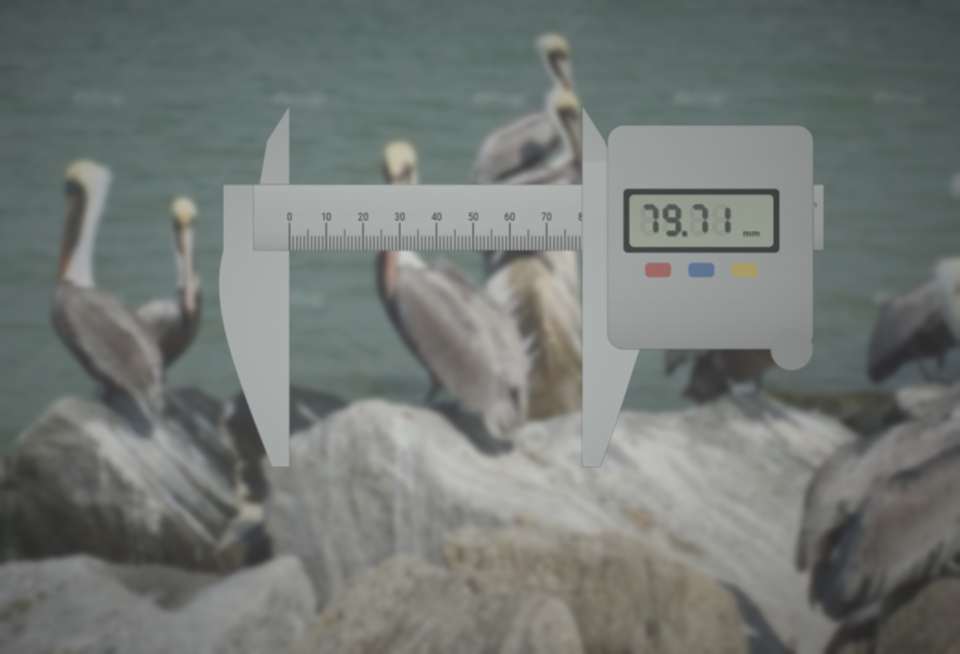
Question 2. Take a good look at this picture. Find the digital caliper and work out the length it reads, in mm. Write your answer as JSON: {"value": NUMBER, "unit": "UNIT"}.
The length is {"value": 79.71, "unit": "mm"}
